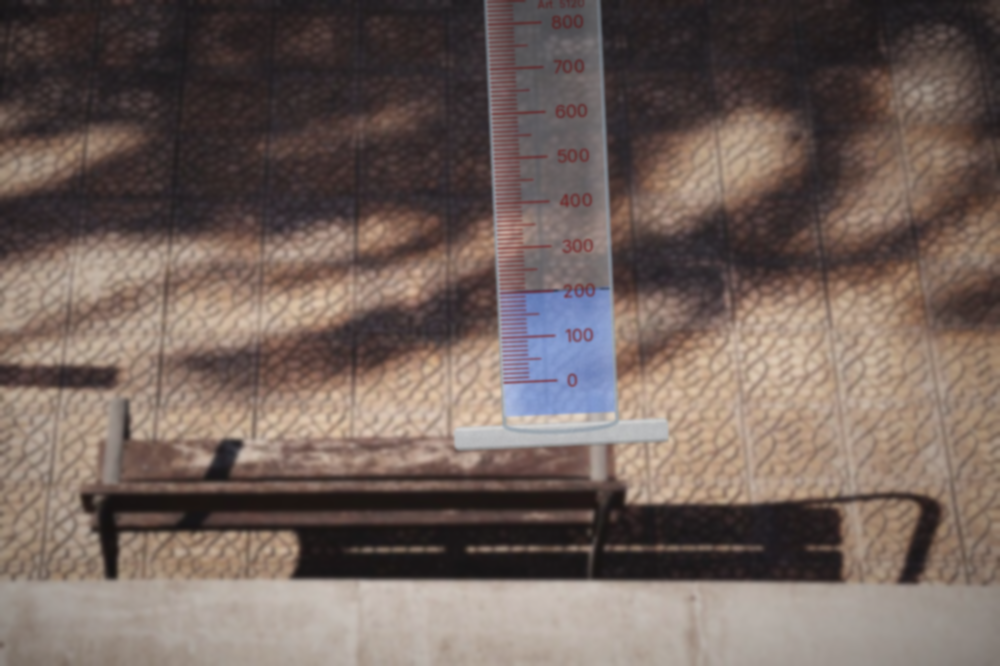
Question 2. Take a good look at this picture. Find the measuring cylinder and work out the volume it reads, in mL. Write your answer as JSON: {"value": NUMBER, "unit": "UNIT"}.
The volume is {"value": 200, "unit": "mL"}
